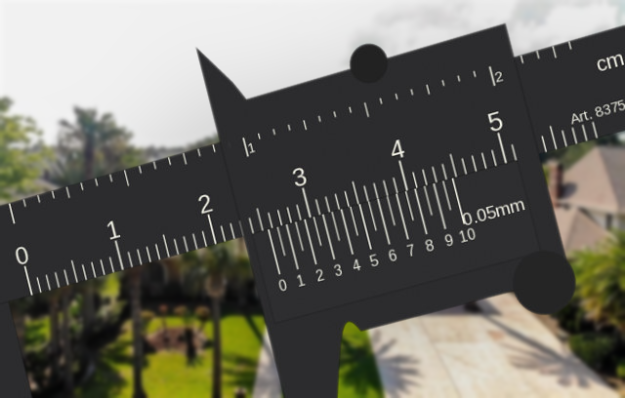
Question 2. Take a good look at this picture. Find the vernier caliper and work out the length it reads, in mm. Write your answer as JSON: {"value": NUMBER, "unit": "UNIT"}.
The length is {"value": 25.6, "unit": "mm"}
